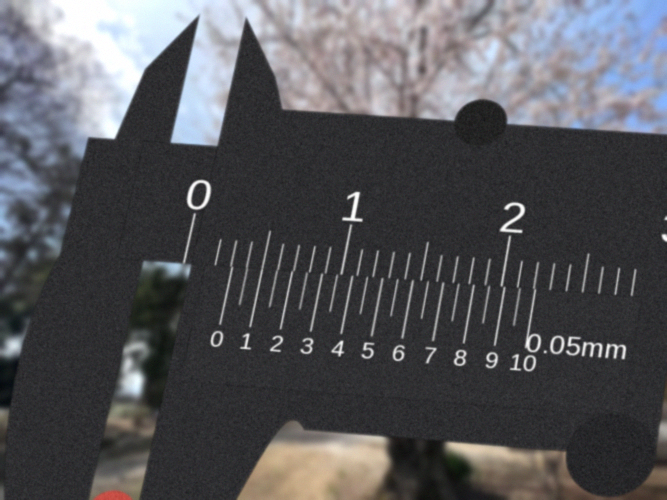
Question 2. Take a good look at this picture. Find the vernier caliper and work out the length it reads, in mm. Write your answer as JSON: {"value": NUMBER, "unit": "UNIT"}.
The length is {"value": 3.1, "unit": "mm"}
